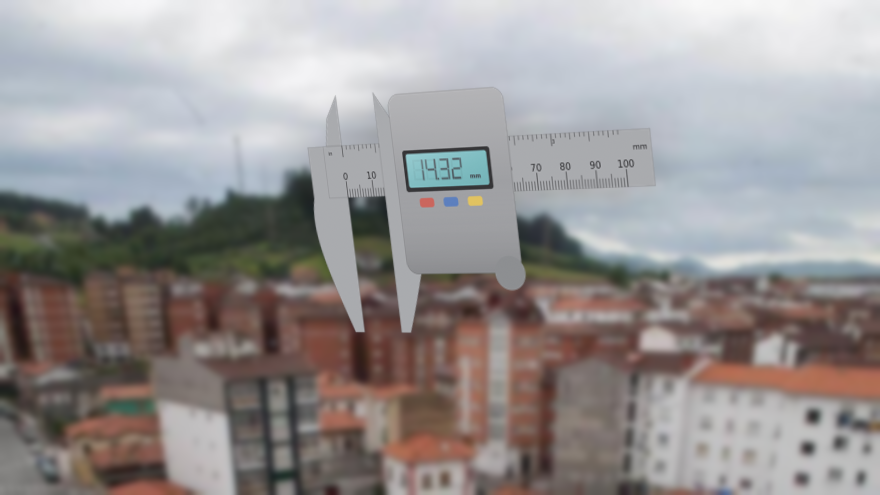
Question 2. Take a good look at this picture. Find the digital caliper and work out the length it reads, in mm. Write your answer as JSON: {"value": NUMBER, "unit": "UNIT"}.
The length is {"value": 14.32, "unit": "mm"}
